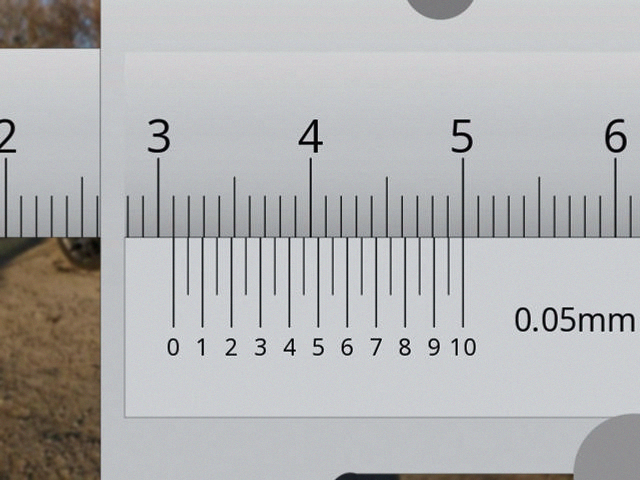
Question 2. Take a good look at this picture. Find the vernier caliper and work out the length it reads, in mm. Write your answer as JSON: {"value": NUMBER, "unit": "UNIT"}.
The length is {"value": 31.0, "unit": "mm"}
